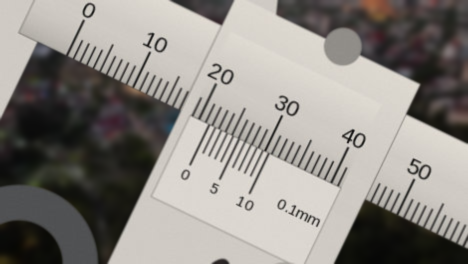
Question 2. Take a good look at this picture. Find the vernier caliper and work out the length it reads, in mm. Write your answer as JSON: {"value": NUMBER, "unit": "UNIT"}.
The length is {"value": 21.6, "unit": "mm"}
